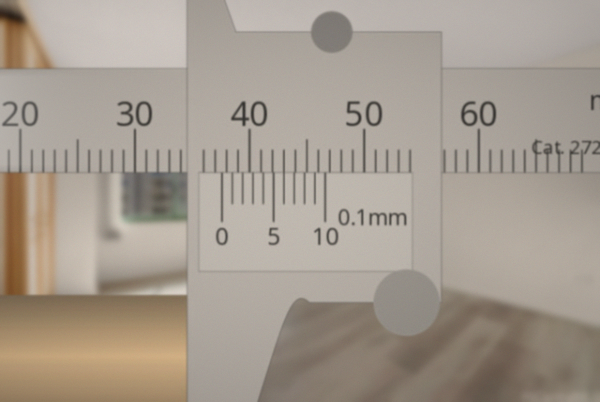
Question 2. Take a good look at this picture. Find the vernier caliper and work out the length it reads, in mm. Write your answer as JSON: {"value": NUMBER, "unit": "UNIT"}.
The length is {"value": 37.6, "unit": "mm"}
